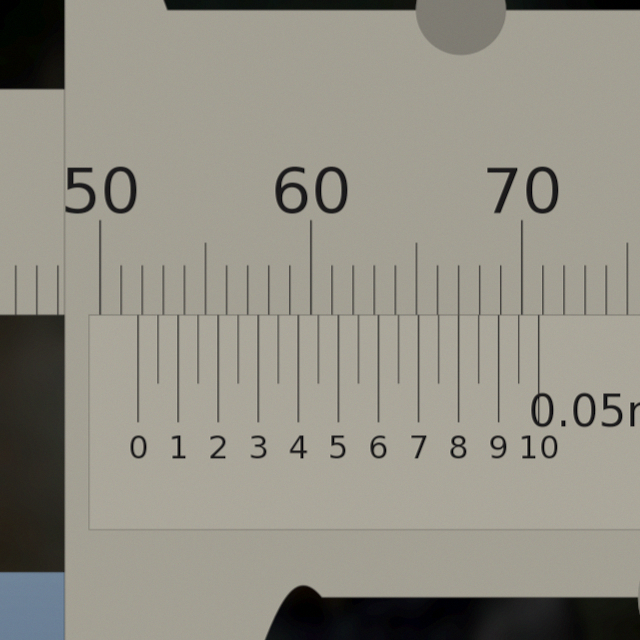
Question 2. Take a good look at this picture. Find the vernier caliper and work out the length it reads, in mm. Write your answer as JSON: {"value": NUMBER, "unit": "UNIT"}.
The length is {"value": 51.8, "unit": "mm"}
